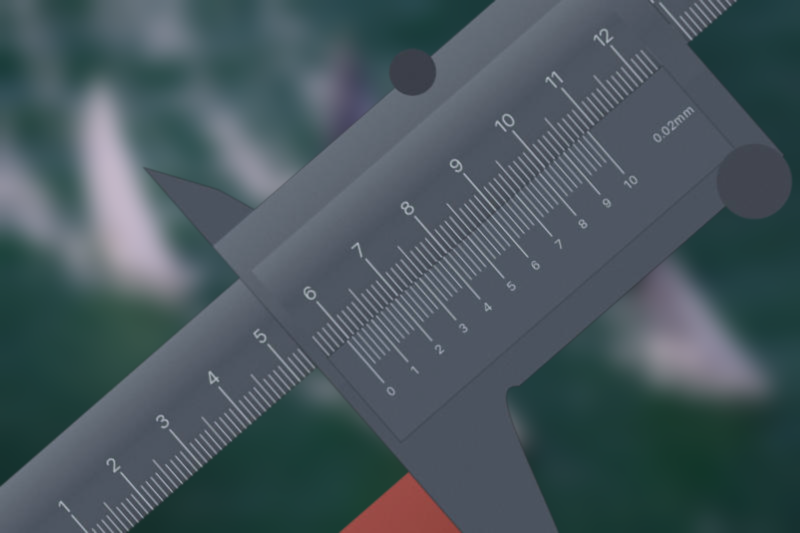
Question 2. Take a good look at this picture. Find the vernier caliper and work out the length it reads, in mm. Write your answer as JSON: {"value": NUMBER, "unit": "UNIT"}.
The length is {"value": 59.6, "unit": "mm"}
